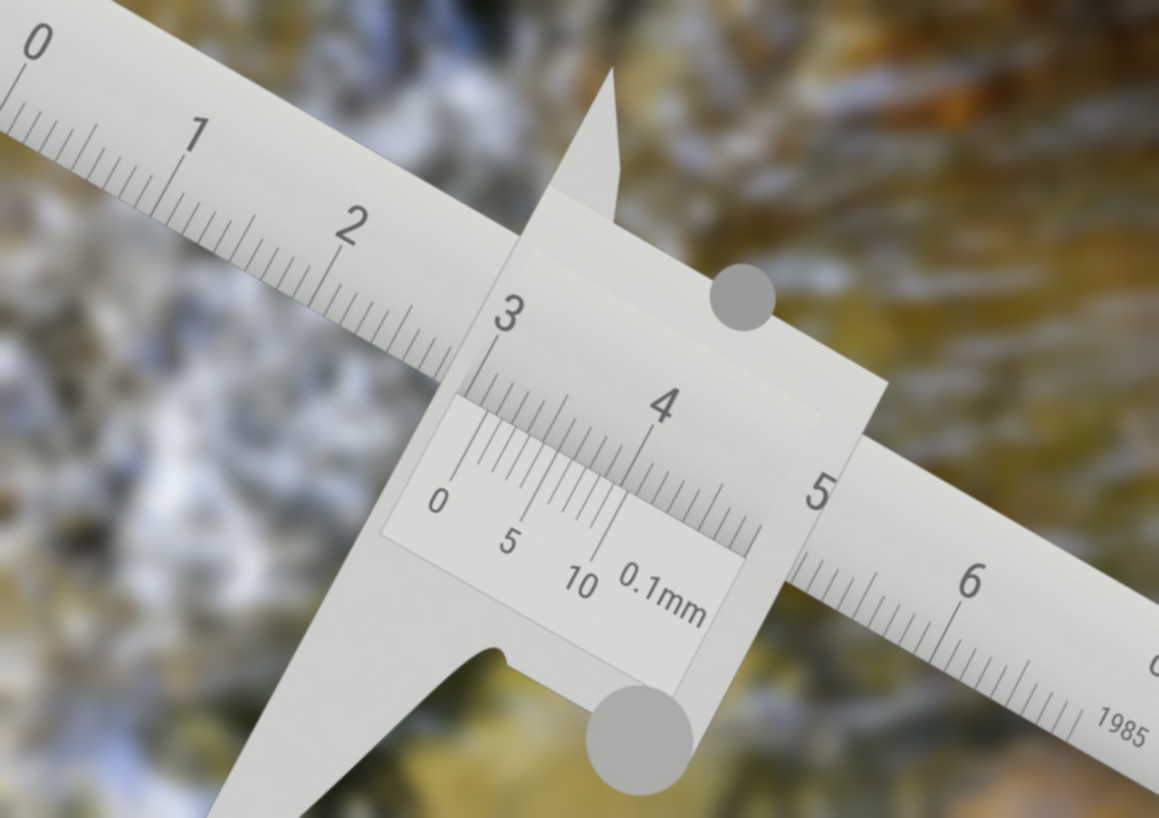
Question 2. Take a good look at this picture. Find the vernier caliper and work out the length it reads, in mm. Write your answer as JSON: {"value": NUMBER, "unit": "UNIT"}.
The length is {"value": 31.5, "unit": "mm"}
